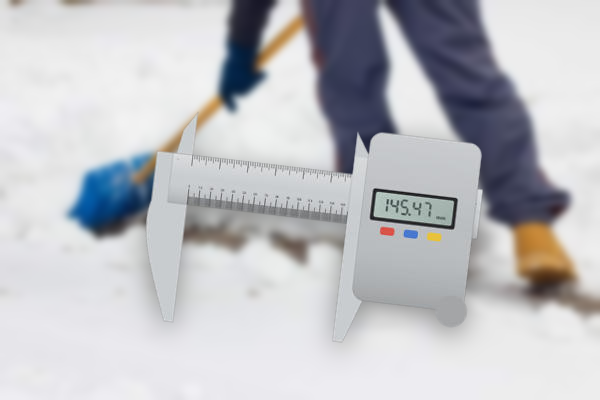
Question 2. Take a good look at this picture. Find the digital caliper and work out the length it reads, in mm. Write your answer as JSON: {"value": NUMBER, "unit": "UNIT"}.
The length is {"value": 145.47, "unit": "mm"}
